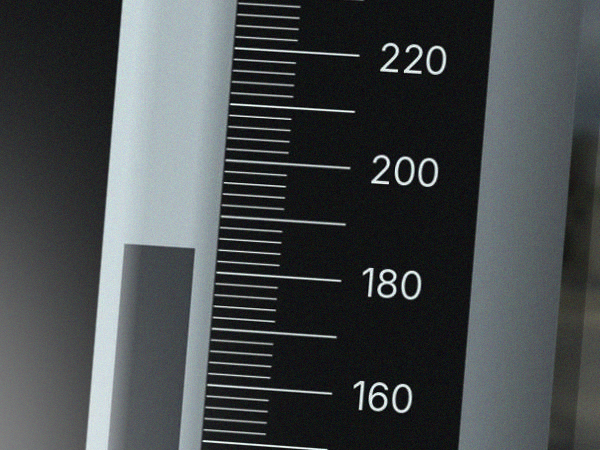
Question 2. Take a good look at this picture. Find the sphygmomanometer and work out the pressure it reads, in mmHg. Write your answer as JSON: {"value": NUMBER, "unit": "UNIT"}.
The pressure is {"value": 184, "unit": "mmHg"}
